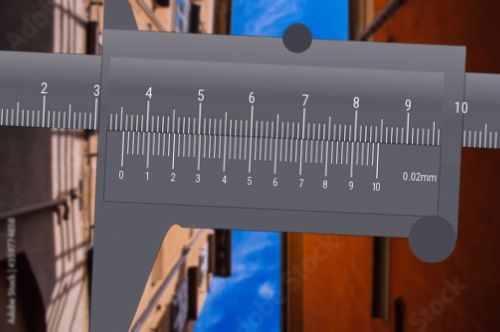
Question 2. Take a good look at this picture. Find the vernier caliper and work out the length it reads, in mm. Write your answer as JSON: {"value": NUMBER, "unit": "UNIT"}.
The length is {"value": 35.5, "unit": "mm"}
